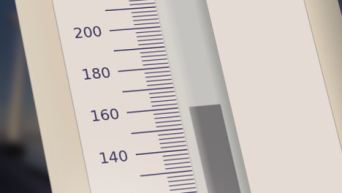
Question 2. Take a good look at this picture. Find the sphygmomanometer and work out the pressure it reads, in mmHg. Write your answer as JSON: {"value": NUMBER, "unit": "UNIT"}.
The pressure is {"value": 160, "unit": "mmHg"}
